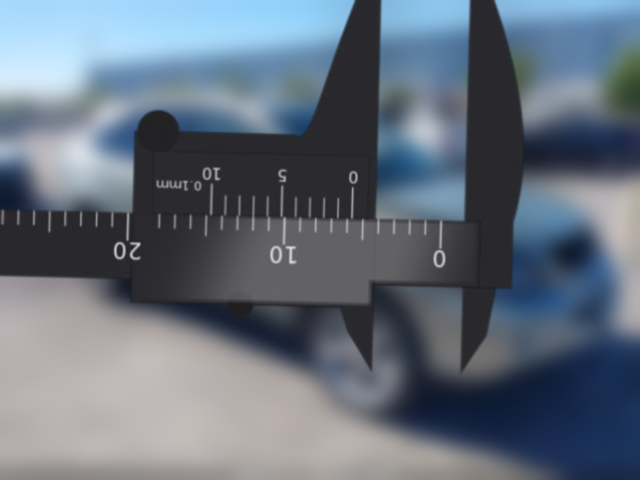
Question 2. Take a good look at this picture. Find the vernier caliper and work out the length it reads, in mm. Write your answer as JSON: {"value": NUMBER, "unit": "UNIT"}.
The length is {"value": 5.7, "unit": "mm"}
